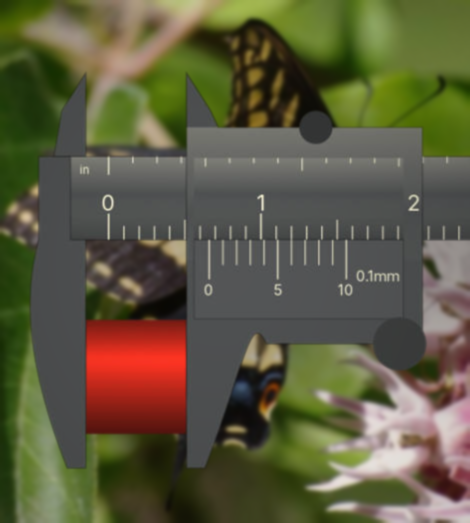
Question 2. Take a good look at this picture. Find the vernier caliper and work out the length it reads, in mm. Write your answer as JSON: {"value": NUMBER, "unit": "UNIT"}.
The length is {"value": 6.6, "unit": "mm"}
